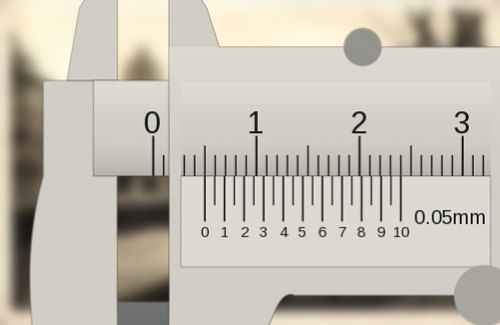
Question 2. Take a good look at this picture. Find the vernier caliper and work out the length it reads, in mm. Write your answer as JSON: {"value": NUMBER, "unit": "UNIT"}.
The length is {"value": 5.0, "unit": "mm"}
